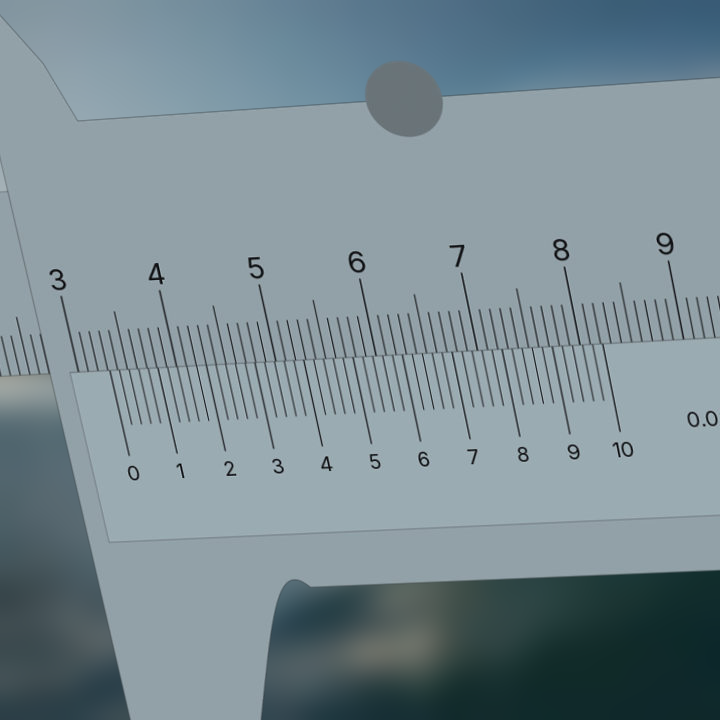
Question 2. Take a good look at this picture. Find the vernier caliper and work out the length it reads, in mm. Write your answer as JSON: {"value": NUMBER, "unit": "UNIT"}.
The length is {"value": 33.2, "unit": "mm"}
